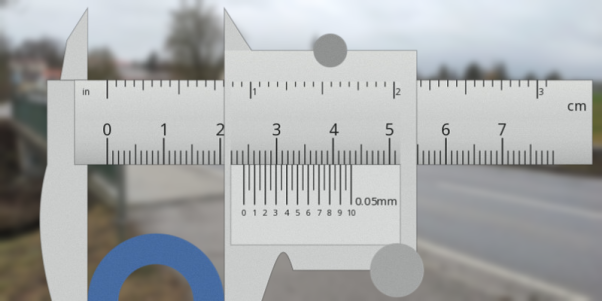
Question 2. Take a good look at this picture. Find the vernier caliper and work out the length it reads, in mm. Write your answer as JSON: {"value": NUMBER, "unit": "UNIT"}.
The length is {"value": 24.2, "unit": "mm"}
